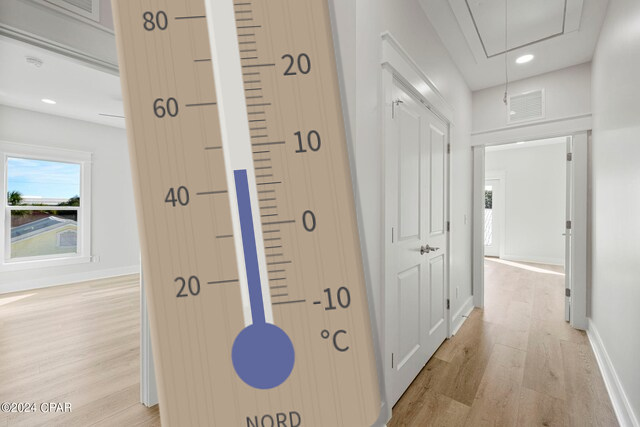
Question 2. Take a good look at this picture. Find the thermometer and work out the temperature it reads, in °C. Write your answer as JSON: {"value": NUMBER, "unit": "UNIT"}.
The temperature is {"value": 7, "unit": "°C"}
